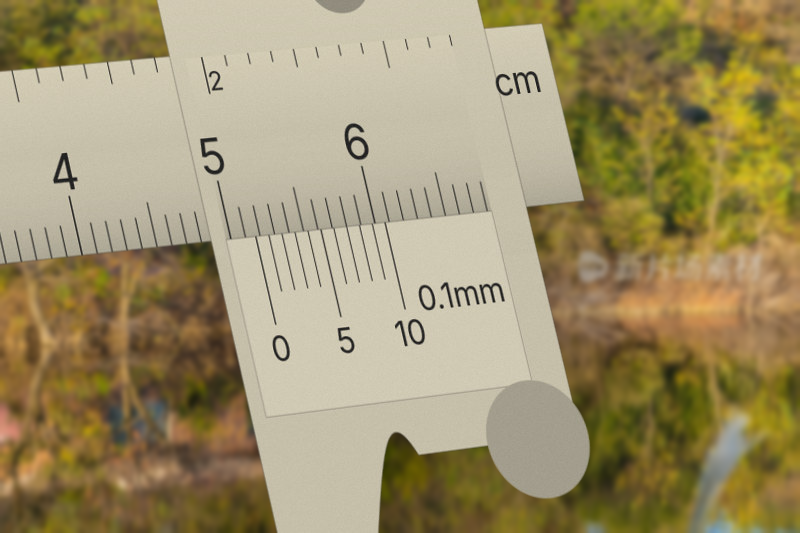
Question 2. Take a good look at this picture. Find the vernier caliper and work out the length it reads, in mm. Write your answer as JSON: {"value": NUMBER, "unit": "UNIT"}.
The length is {"value": 51.7, "unit": "mm"}
